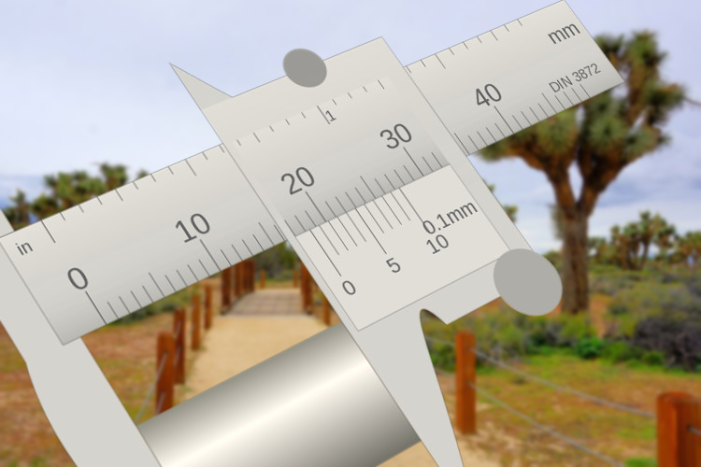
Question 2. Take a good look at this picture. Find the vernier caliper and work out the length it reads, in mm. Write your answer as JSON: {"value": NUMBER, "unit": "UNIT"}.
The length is {"value": 18.4, "unit": "mm"}
